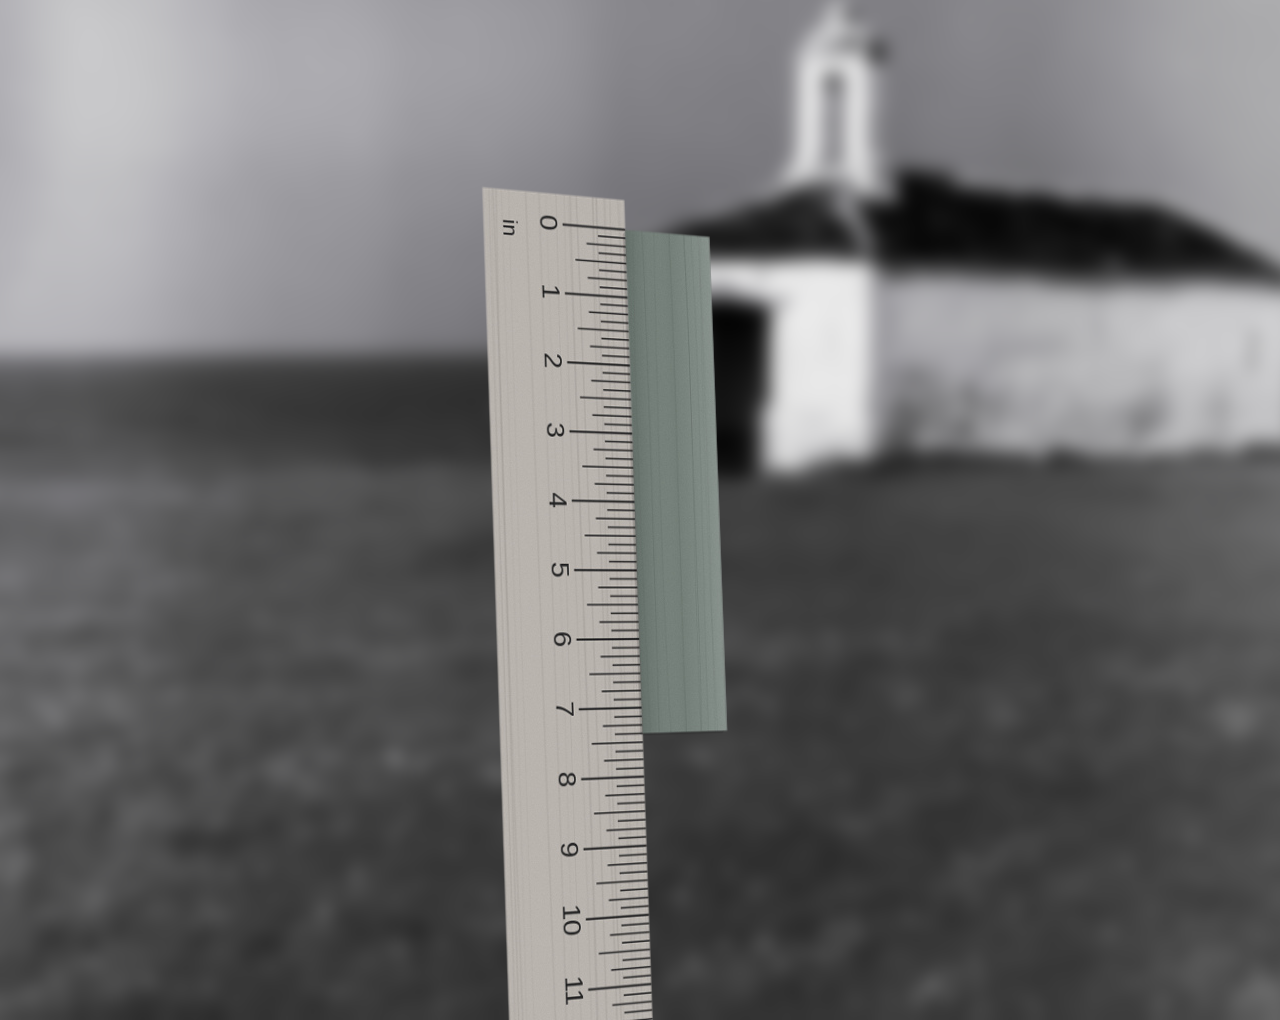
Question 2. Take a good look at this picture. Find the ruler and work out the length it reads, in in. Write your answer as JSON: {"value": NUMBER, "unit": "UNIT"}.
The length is {"value": 7.375, "unit": "in"}
